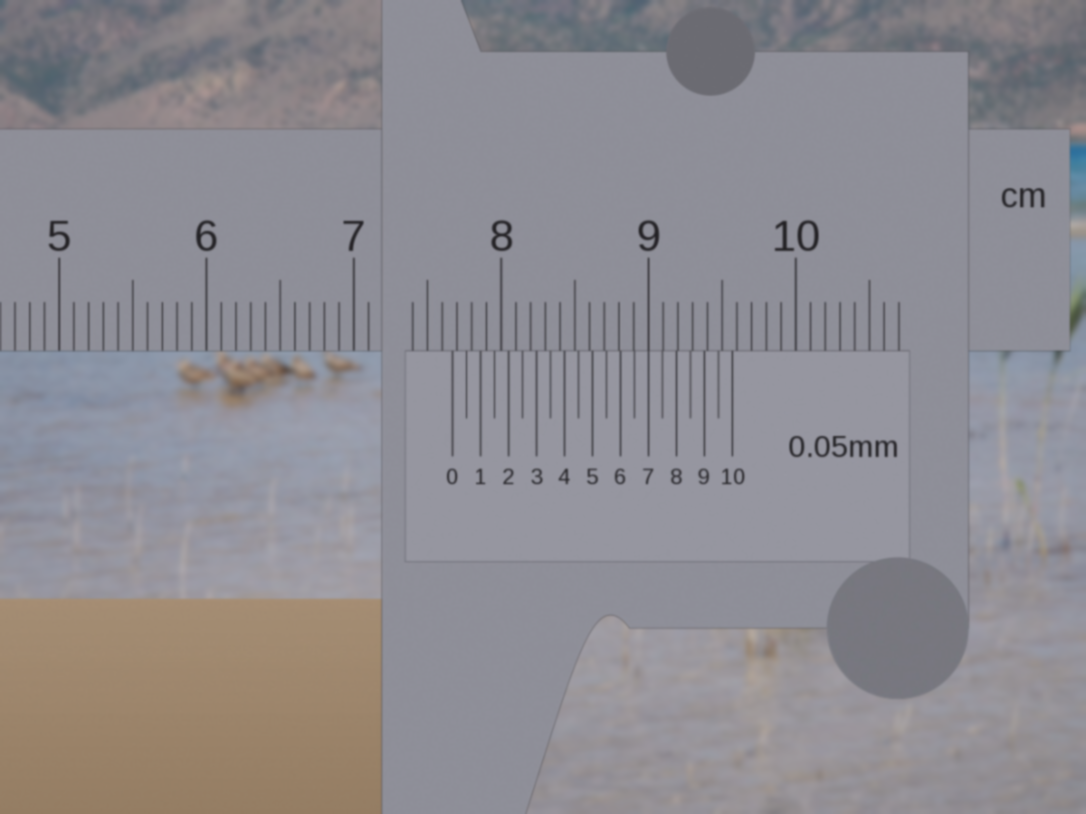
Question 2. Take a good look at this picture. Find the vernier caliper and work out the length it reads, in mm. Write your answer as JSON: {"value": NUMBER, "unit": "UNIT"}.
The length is {"value": 76.7, "unit": "mm"}
